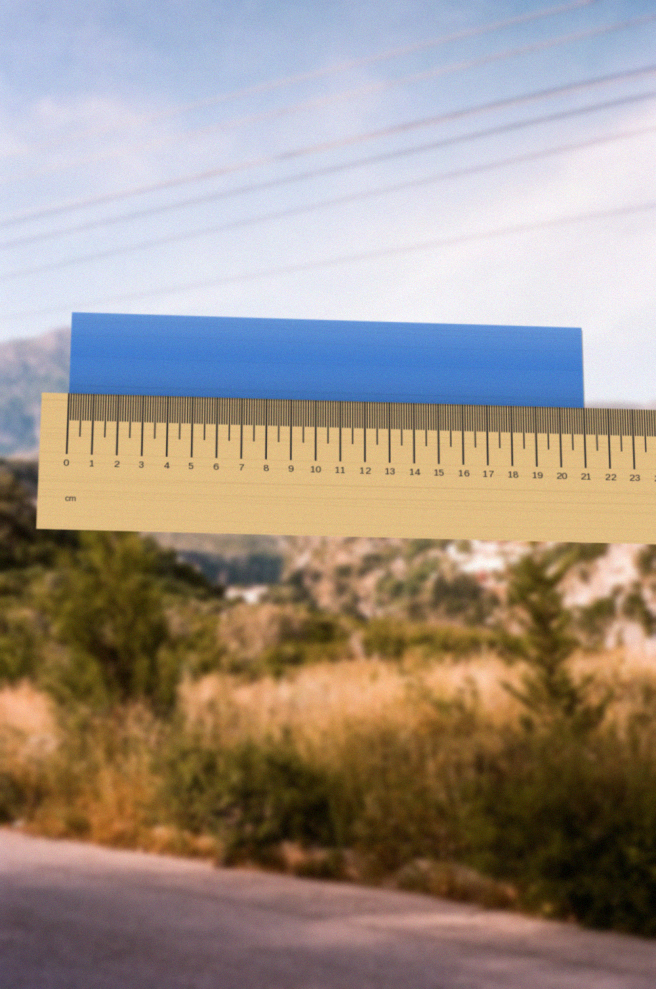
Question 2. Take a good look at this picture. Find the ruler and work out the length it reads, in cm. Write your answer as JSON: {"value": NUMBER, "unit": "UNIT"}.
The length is {"value": 21, "unit": "cm"}
